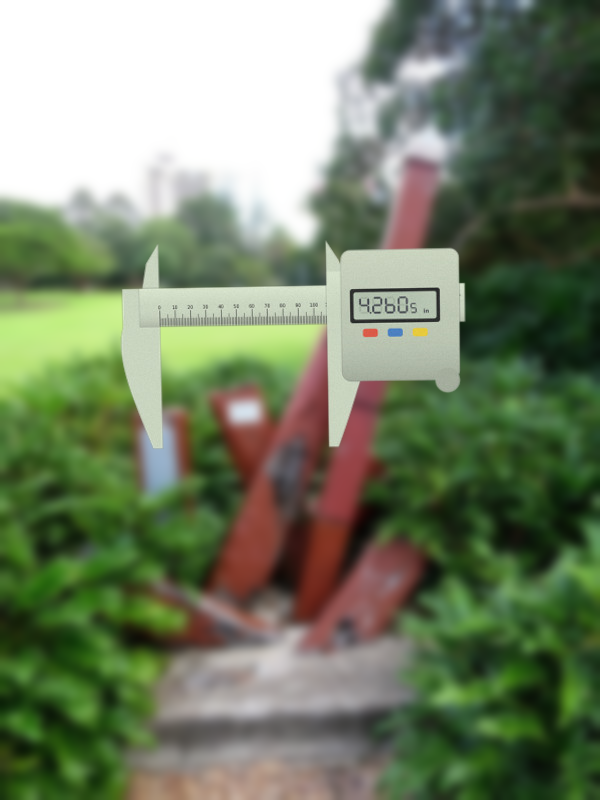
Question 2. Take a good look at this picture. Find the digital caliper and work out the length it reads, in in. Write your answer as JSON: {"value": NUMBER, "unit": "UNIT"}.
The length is {"value": 4.2605, "unit": "in"}
